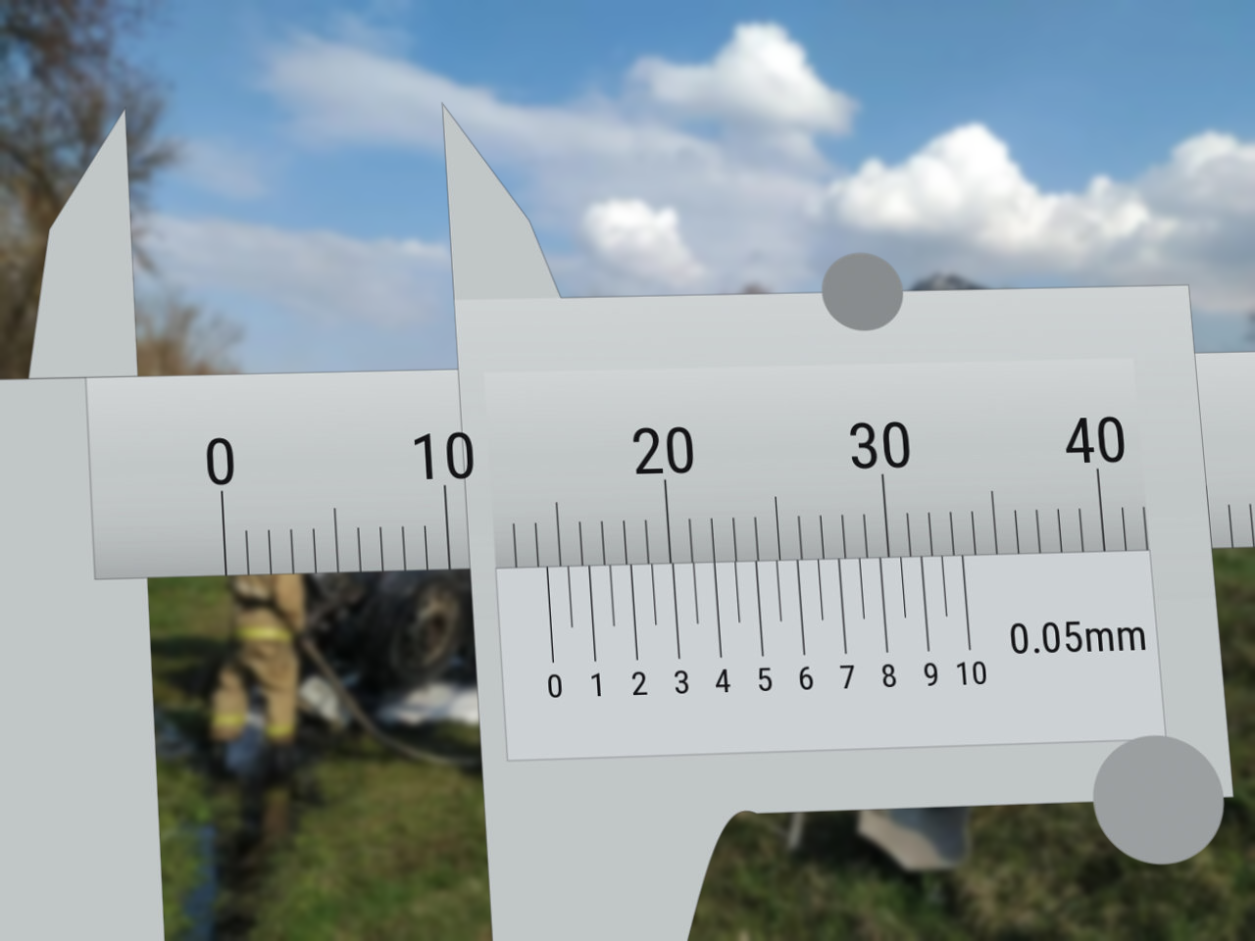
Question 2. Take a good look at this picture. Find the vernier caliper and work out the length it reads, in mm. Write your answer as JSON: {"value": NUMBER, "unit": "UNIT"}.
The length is {"value": 14.4, "unit": "mm"}
